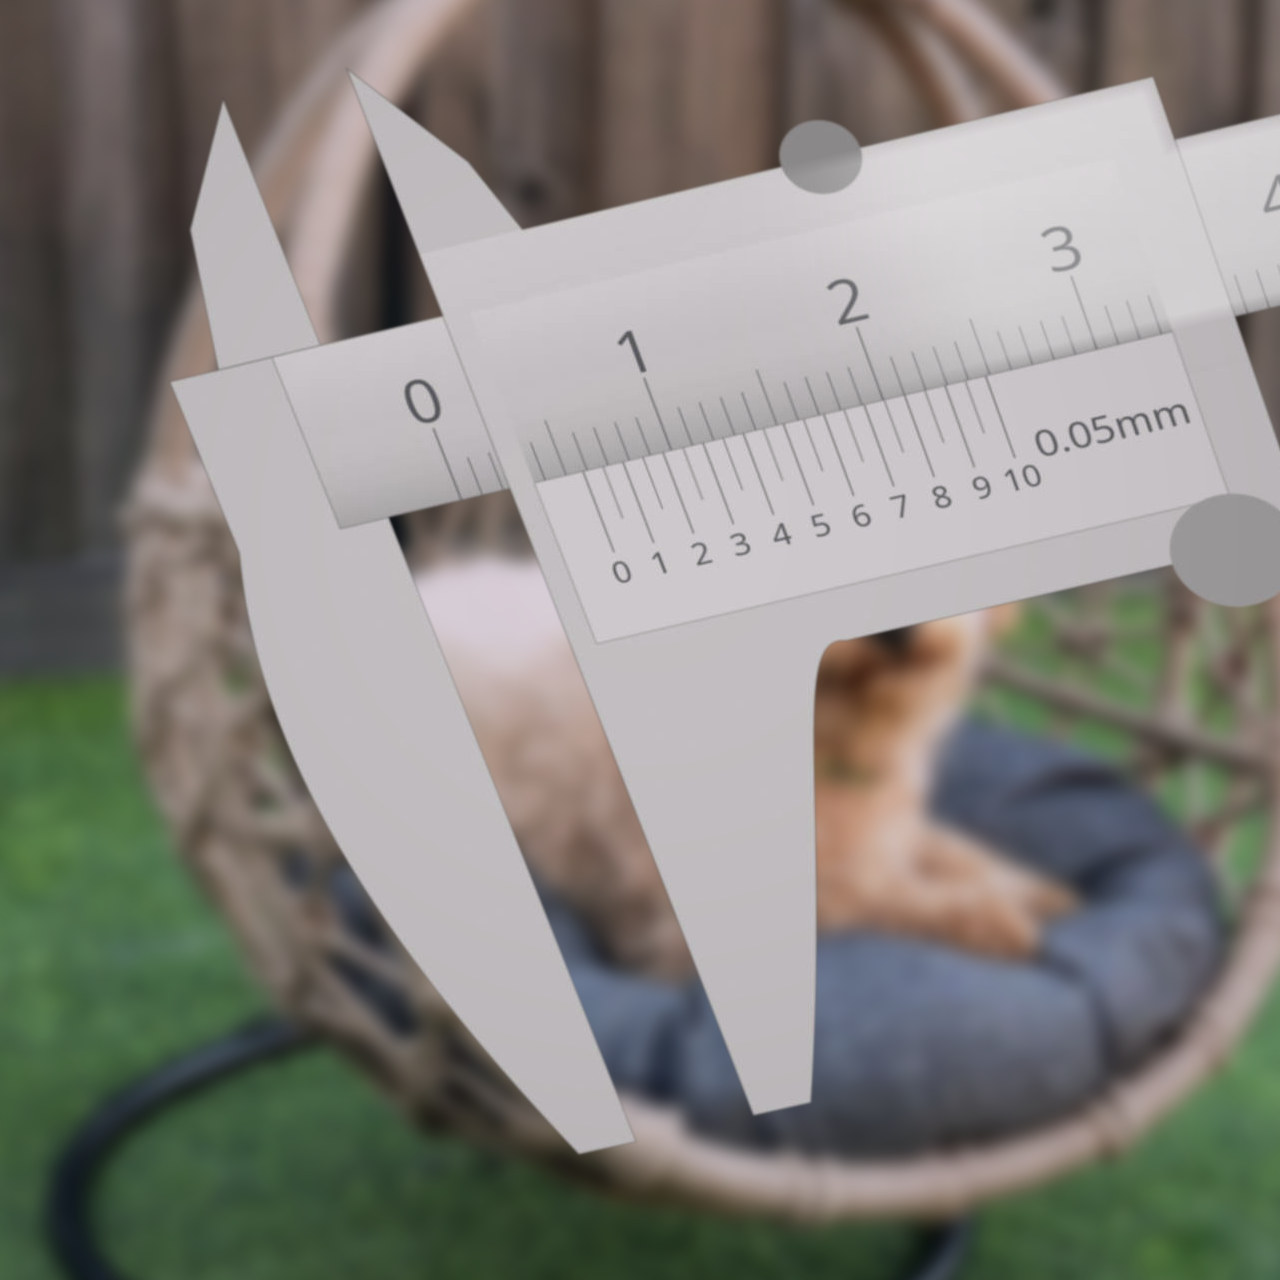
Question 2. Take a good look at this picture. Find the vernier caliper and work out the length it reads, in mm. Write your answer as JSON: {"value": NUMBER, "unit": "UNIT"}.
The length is {"value": 5.8, "unit": "mm"}
